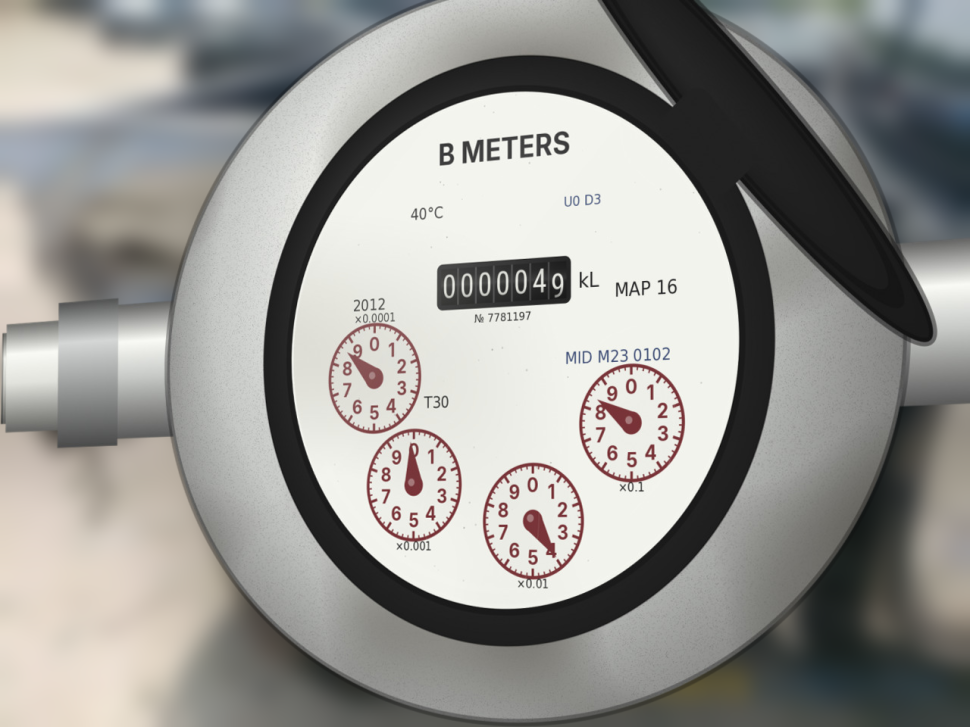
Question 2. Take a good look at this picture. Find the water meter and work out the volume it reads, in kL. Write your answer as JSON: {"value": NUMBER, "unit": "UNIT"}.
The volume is {"value": 48.8398, "unit": "kL"}
